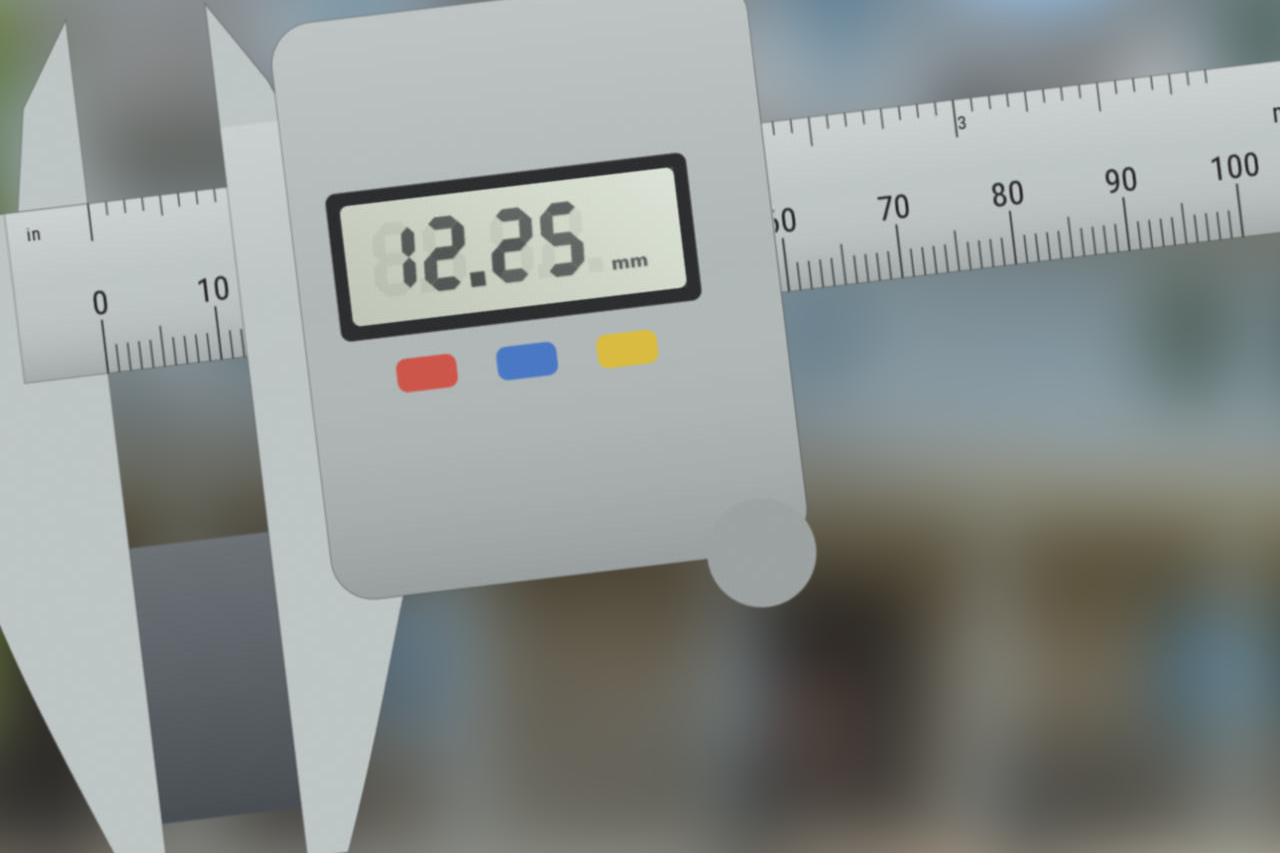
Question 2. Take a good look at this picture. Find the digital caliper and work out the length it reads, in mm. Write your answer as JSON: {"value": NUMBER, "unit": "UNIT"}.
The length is {"value": 12.25, "unit": "mm"}
